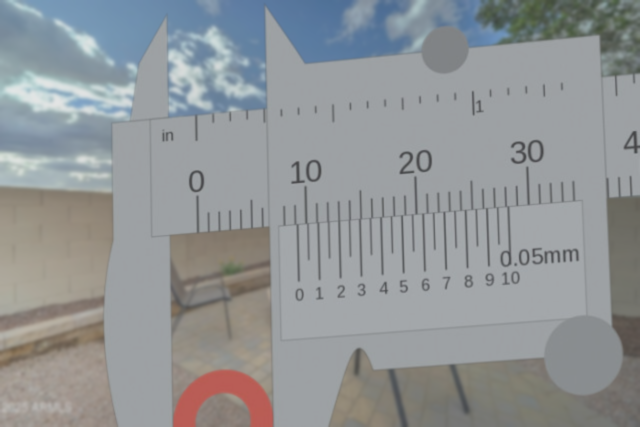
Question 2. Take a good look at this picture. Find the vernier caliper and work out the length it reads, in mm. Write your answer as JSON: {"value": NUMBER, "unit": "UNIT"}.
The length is {"value": 9.2, "unit": "mm"}
